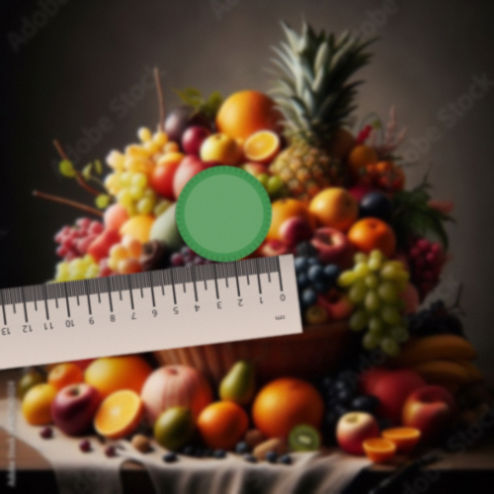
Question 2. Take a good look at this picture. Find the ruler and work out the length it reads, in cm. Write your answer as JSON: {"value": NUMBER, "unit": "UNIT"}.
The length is {"value": 4.5, "unit": "cm"}
